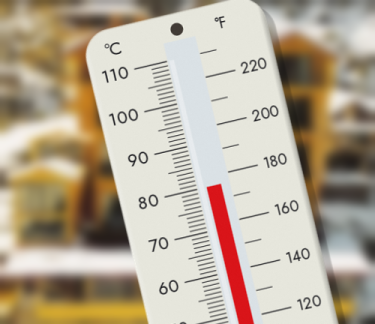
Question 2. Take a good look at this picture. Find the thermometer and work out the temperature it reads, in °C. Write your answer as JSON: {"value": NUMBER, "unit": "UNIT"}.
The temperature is {"value": 80, "unit": "°C"}
